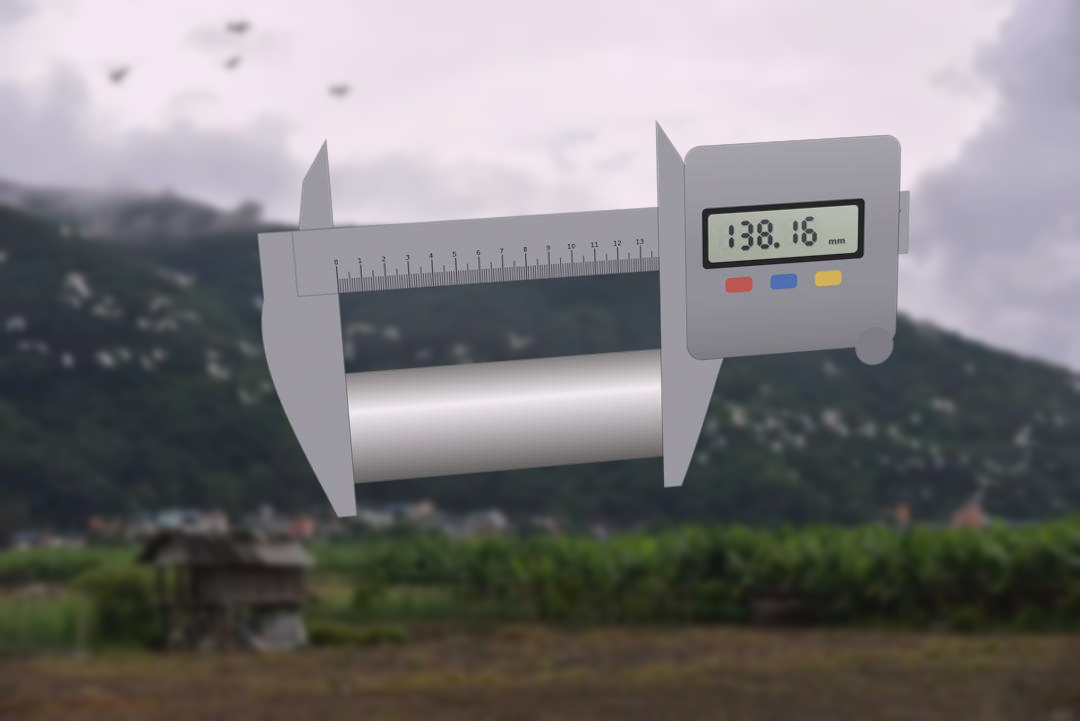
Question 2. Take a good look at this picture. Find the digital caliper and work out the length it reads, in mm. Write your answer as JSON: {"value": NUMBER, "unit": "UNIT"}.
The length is {"value": 138.16, "unit": "mm"}
